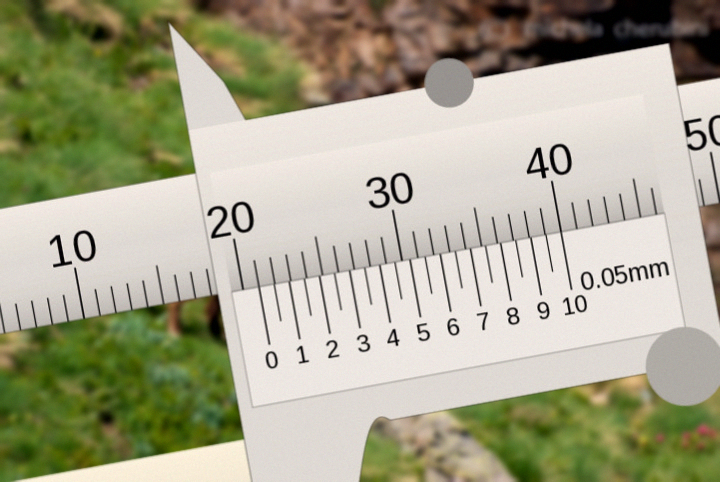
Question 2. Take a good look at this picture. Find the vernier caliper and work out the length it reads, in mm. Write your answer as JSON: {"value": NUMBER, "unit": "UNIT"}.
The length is {"value": 21.0, "unit": "mm"}
